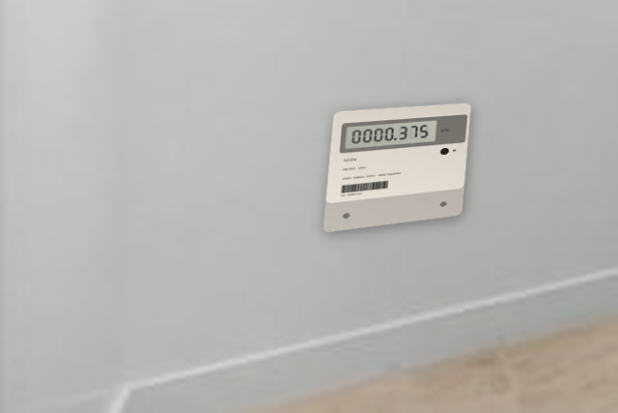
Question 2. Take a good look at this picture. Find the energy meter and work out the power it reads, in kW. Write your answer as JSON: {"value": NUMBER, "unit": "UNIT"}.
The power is {"value": 0.375, "unit": "kW"}
